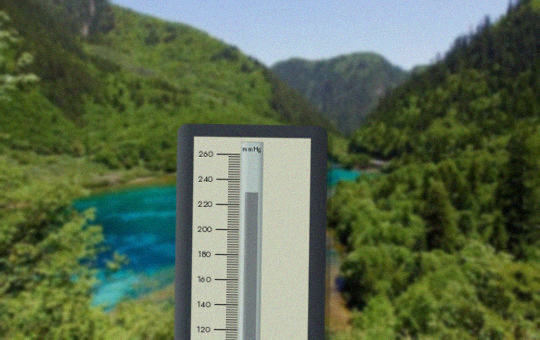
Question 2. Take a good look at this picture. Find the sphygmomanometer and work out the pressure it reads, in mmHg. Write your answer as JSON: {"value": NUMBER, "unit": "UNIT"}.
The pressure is {"value": 230, "unit": "mmHg"}
